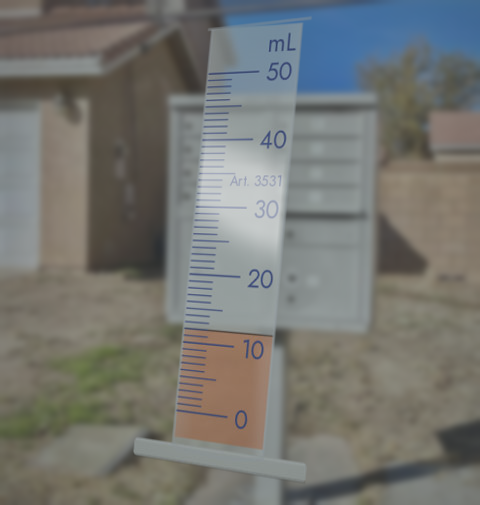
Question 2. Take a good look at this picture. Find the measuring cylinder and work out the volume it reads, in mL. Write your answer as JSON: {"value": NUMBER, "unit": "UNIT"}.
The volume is {"value": 12, "unit": "mL"}
